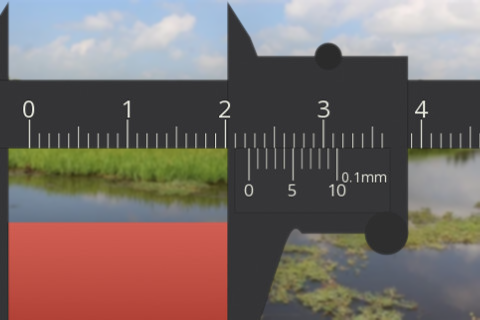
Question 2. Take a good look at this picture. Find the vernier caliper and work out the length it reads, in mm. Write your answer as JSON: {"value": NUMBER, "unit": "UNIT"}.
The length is {"value": 22.4, "unit": "mm"}
